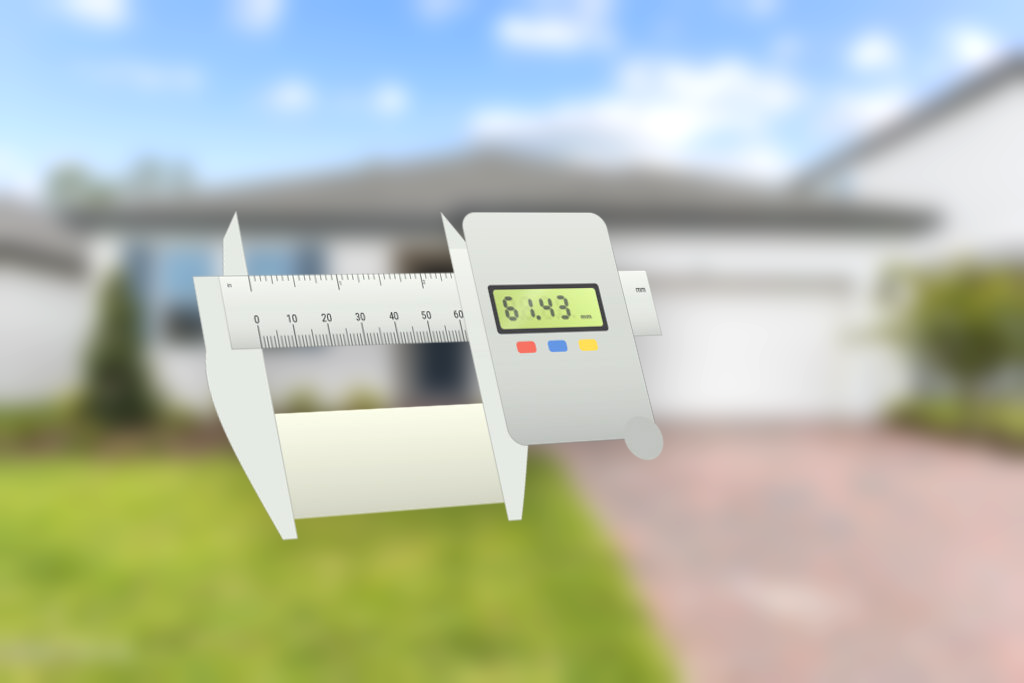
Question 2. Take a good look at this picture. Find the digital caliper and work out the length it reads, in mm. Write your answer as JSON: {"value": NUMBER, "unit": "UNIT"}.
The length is {"value": 61.43, "unit": "mm"}
